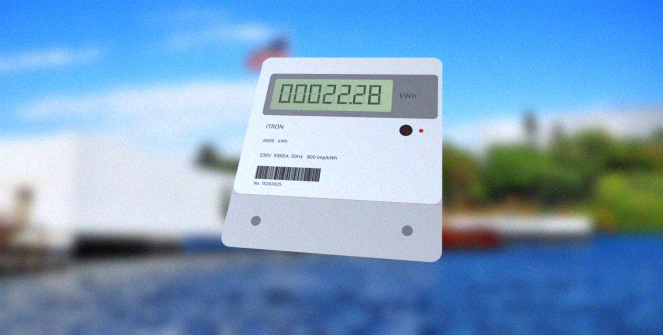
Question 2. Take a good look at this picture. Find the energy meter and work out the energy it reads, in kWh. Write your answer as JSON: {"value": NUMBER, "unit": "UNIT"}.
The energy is {"value": 22.28, "unit": "kWh"}
